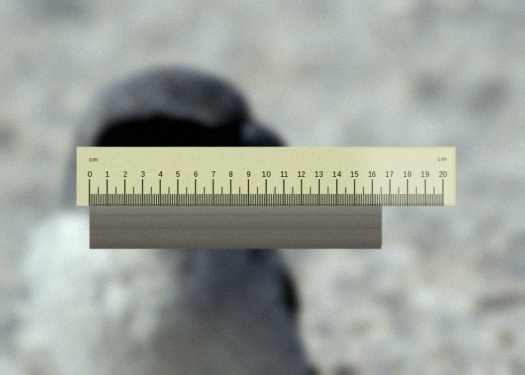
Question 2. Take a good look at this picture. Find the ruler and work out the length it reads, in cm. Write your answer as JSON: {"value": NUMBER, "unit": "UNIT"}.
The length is {"value": 16.5, "unit": "cm"}
